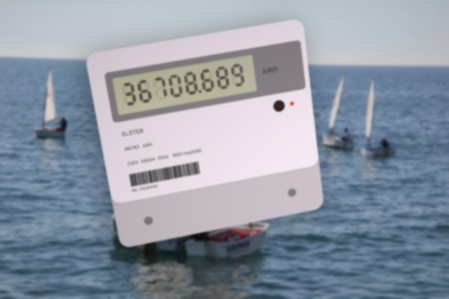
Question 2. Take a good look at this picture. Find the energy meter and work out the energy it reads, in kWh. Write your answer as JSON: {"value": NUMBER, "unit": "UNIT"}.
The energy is {"value": 36708.689, "unit": "kWh"}
